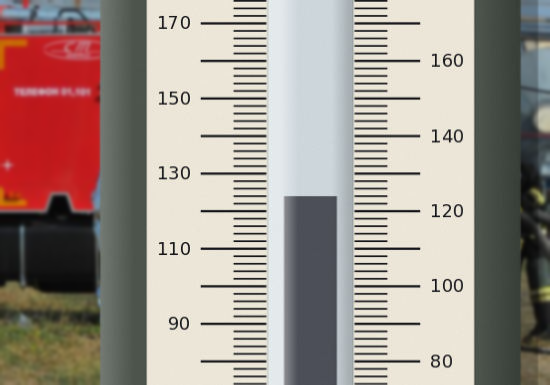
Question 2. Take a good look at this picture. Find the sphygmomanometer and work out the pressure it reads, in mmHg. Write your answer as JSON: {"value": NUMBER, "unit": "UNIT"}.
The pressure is {"value": 124, "unit": "mmHg"}
